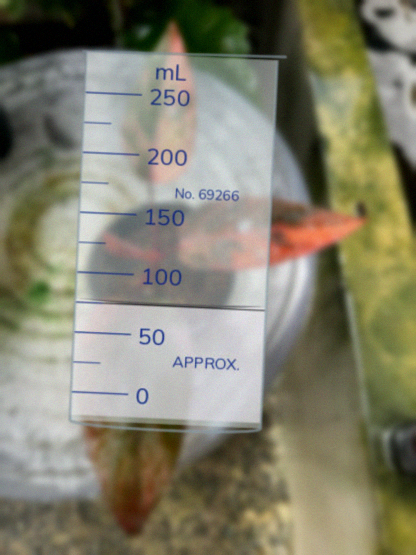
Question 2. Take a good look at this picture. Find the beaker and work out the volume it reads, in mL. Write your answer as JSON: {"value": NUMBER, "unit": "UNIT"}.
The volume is {"value": 75, "unit": "mL"}
